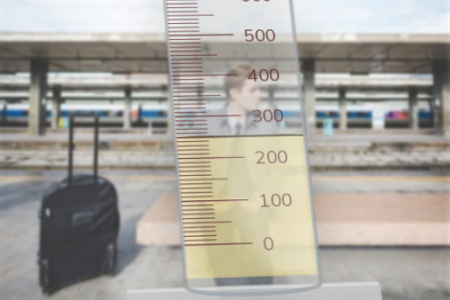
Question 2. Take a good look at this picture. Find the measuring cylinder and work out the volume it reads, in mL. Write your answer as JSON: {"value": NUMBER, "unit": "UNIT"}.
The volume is {"value": 250, "unit": "mL"}
